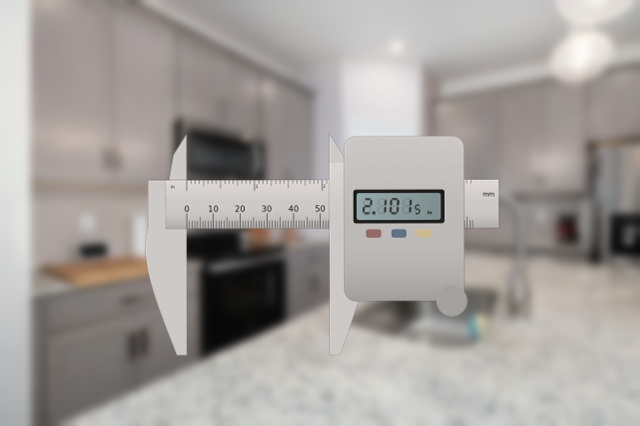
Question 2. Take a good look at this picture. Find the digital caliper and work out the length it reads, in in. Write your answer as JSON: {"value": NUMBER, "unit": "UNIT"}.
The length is {"value": 2.1015, "unit": "in"}
